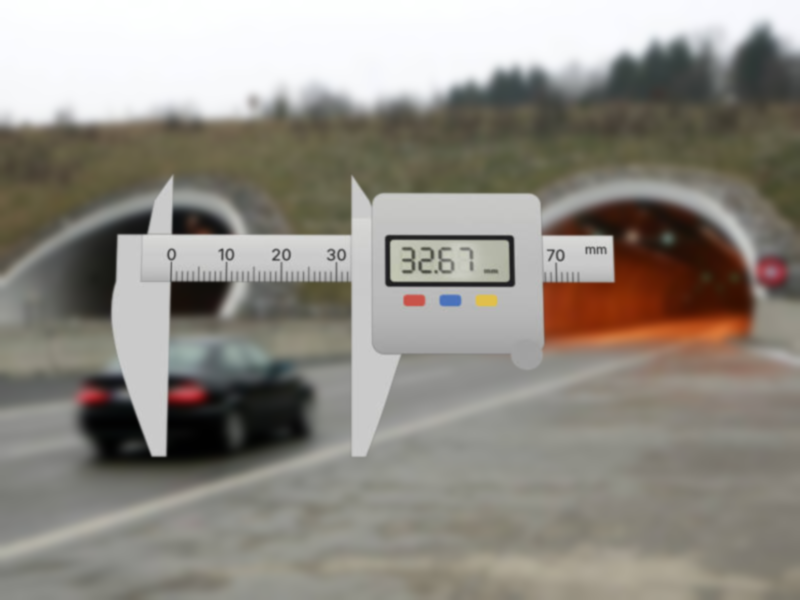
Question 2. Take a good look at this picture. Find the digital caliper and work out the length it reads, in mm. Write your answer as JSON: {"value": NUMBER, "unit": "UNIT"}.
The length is {"value": 32.67, "unit": "mm"}
